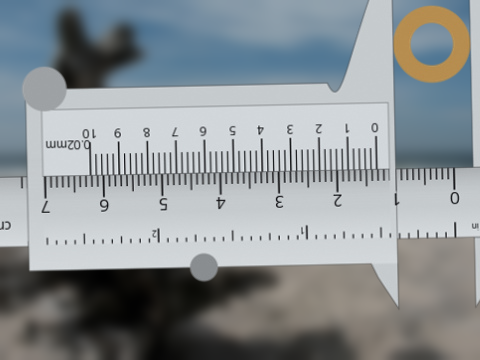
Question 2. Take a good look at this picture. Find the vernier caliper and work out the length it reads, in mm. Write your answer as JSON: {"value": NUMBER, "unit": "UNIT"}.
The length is {"value": 13.2, "unit": "mm"}
